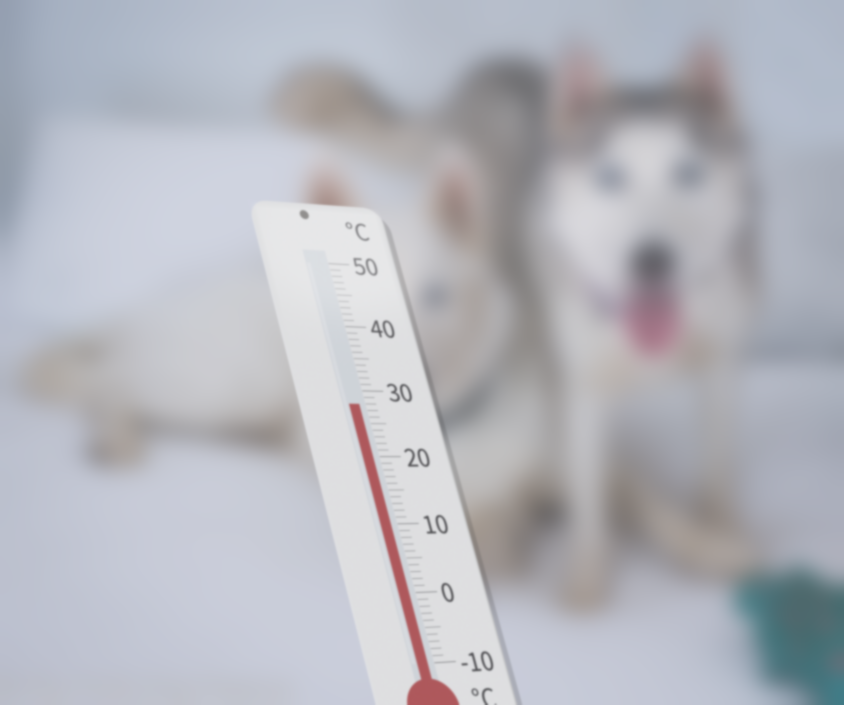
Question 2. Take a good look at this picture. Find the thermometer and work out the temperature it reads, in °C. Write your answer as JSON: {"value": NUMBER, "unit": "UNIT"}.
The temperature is {"value": 28, "unit": "°C"}
